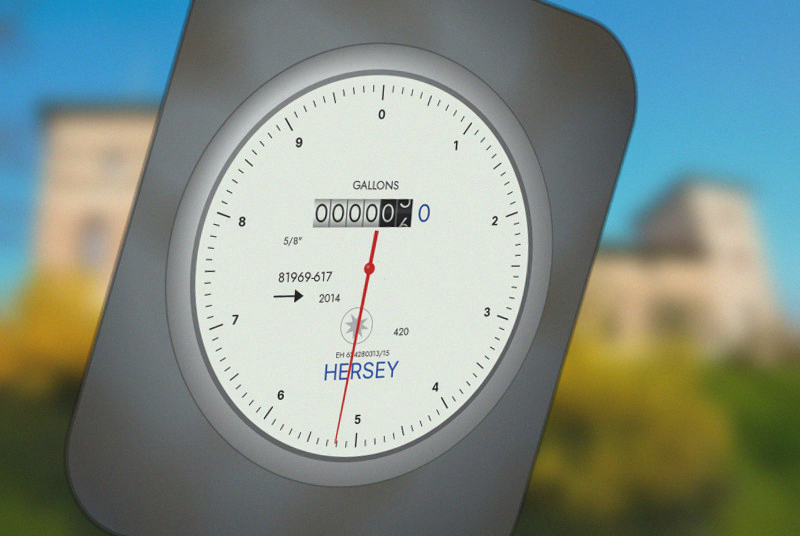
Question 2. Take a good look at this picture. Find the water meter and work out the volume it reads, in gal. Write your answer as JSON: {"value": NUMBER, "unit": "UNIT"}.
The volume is {"value": 55.2, "unit": "gal"}
